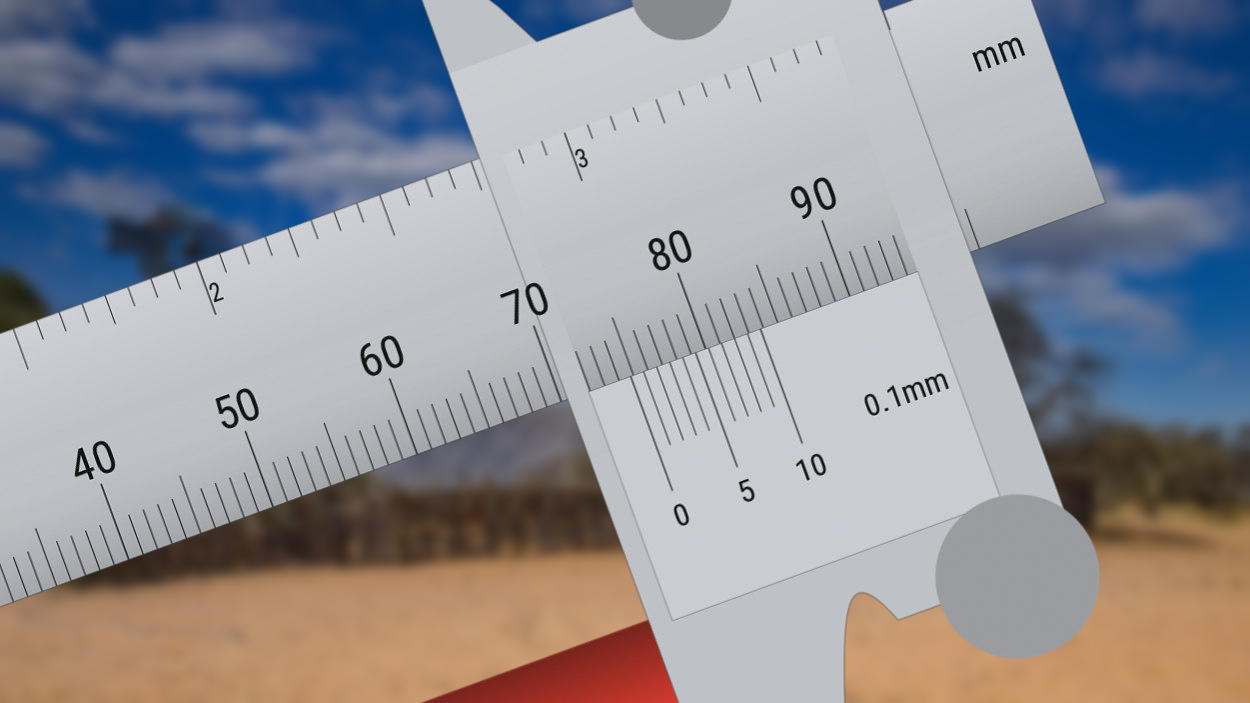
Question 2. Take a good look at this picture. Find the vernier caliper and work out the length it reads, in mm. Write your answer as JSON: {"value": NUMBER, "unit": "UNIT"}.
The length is {"value": 74.8, "unit": "mm"}
